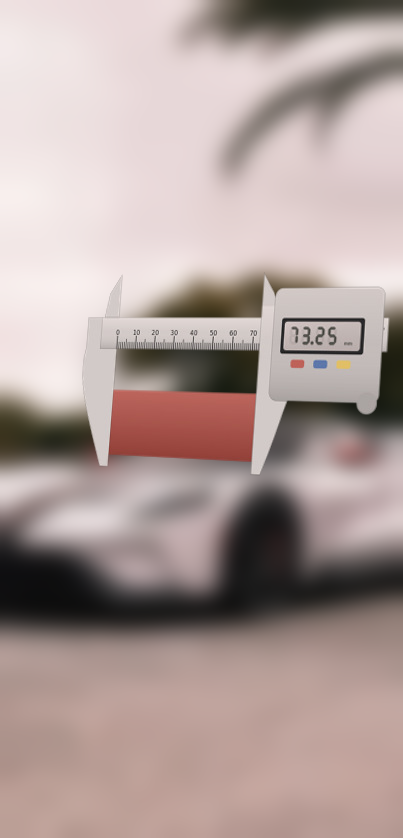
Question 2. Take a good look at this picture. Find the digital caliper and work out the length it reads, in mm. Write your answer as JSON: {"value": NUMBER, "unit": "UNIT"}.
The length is {"value": 73.25, "unit": "mm"}
